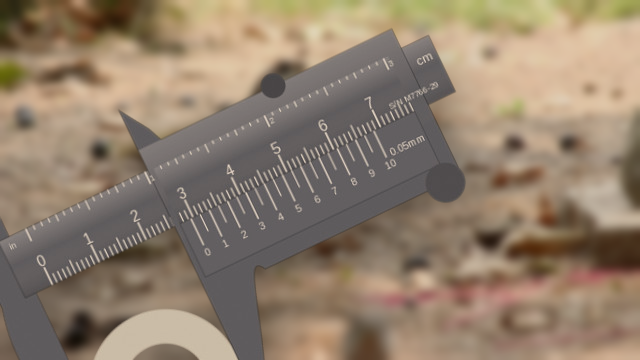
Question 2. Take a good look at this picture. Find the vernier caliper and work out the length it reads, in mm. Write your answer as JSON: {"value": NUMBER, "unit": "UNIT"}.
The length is {"value": 29.5, "unit": "mm"}
